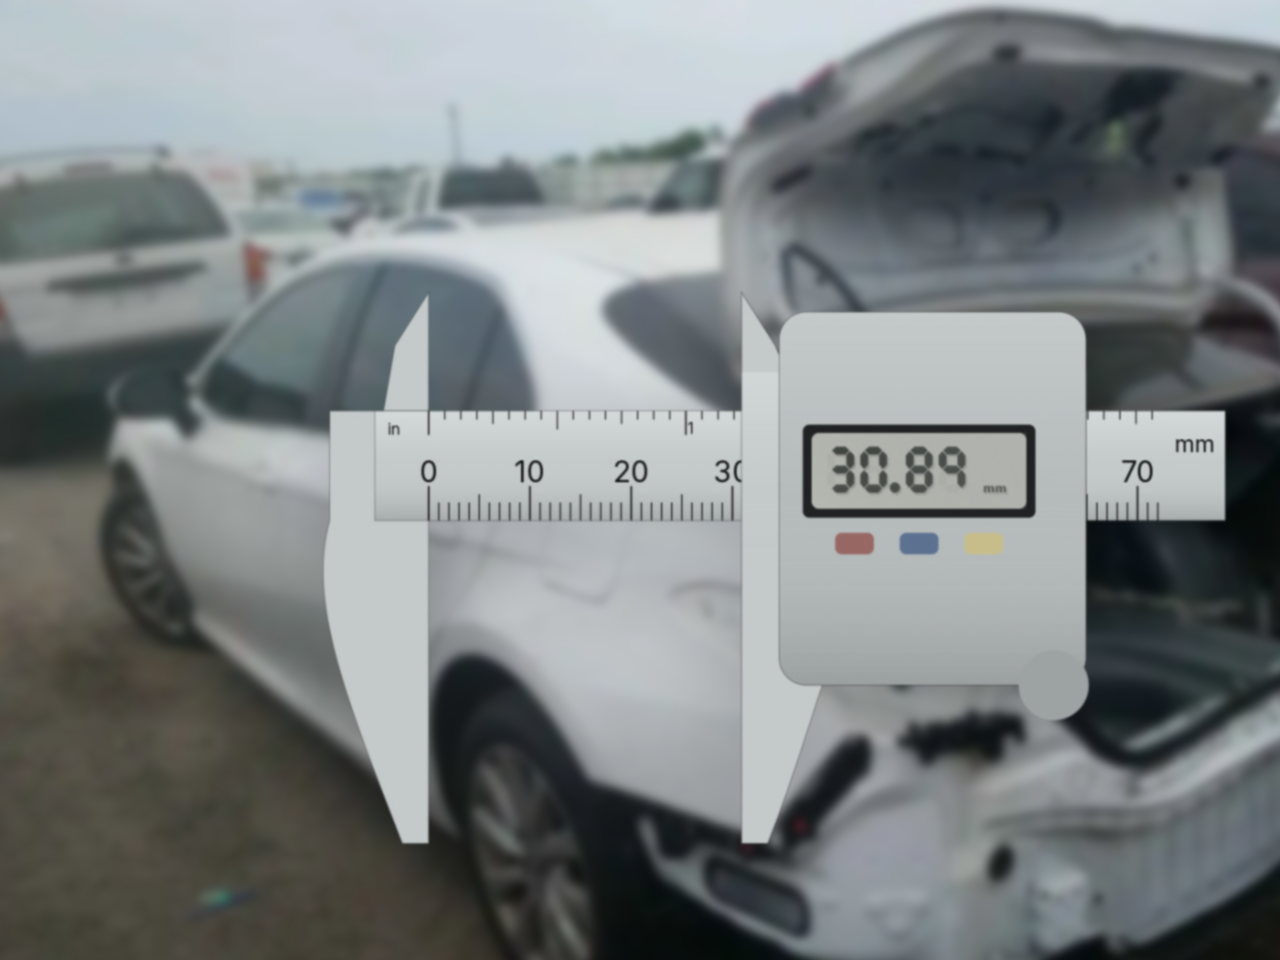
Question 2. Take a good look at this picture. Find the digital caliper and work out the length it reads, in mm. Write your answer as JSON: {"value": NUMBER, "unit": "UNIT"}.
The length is {"value": 30.89, "unit": "mm"}
